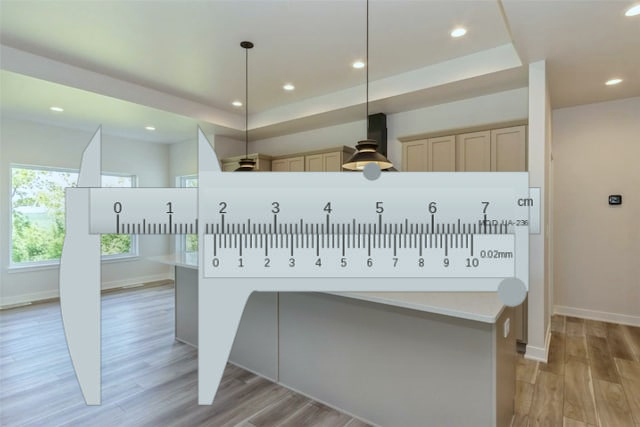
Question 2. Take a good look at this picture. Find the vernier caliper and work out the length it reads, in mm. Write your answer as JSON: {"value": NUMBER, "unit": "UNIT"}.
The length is {"value": 18.5, "unit": "mm"}
